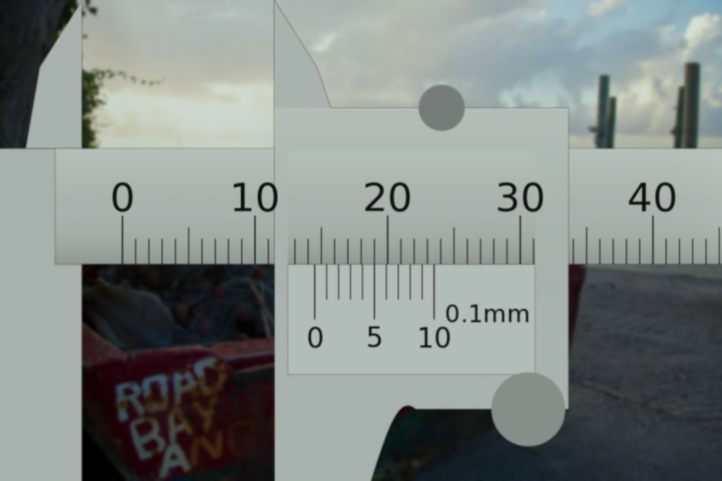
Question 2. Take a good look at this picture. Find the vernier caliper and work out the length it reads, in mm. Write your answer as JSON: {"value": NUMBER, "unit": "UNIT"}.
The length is {"value": 14.5, "unit": "mm"}
